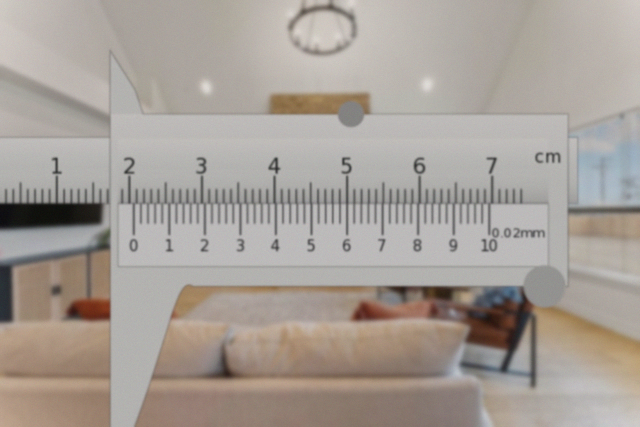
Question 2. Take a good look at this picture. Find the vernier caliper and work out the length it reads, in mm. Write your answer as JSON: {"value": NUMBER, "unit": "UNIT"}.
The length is {"value": 20.6, "unit": "mm"}
